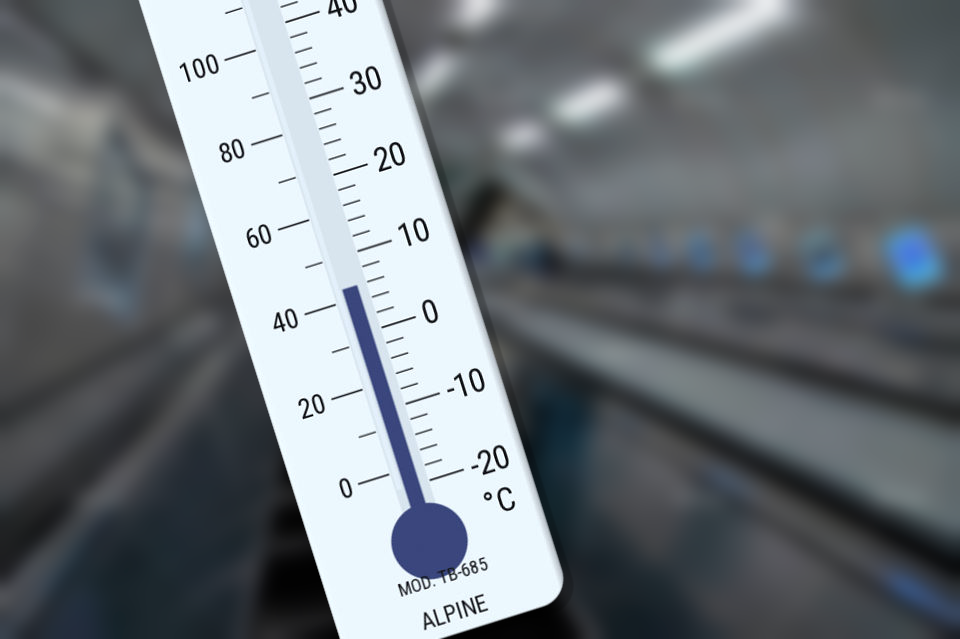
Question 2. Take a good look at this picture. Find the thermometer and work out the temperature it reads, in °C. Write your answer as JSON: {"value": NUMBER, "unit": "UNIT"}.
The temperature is {"value": 6, "unit": "°C"}
